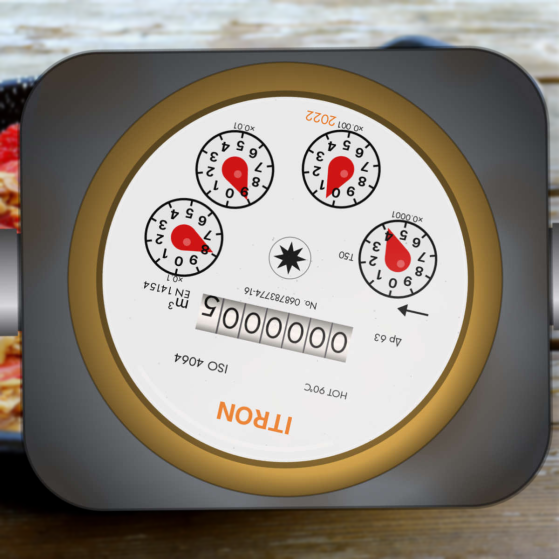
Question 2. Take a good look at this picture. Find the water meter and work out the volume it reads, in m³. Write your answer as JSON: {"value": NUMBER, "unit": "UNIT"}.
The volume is {"value": 4.7904, "unit": "m³"}
